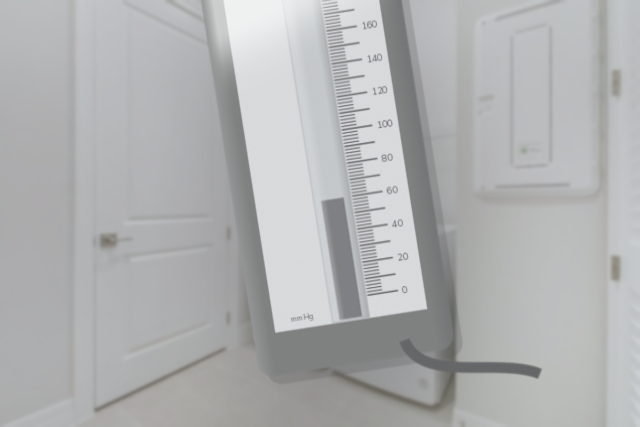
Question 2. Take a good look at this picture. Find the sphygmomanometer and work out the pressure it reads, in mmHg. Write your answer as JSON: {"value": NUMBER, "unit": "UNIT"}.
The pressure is {"value": 60, "unit": "mmHg"}
